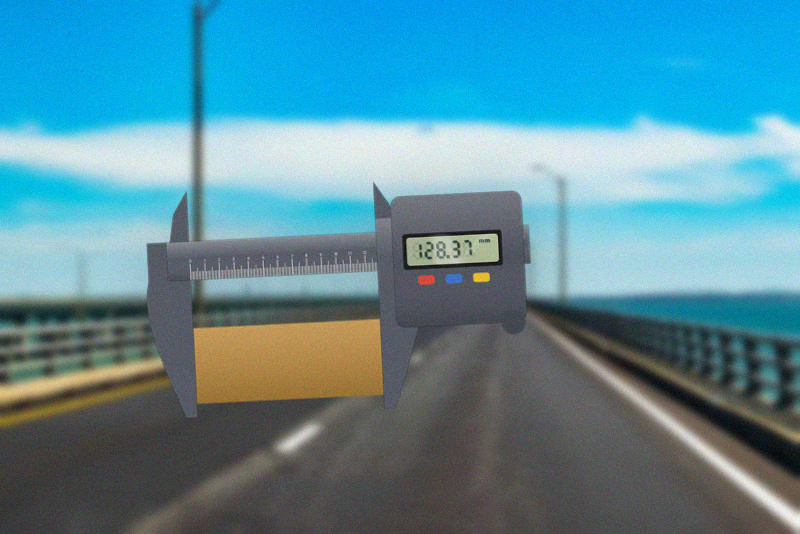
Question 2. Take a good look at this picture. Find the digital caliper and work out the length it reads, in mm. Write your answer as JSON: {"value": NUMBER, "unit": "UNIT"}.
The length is {"value": 128.37, "unit": "mm"}
